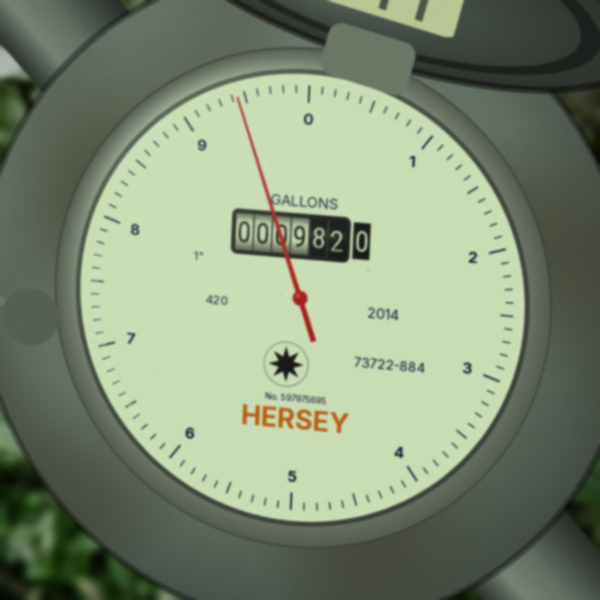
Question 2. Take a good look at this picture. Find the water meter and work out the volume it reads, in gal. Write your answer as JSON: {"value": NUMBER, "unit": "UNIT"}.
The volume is {"value": 9819.4, "unit": "gal"}
